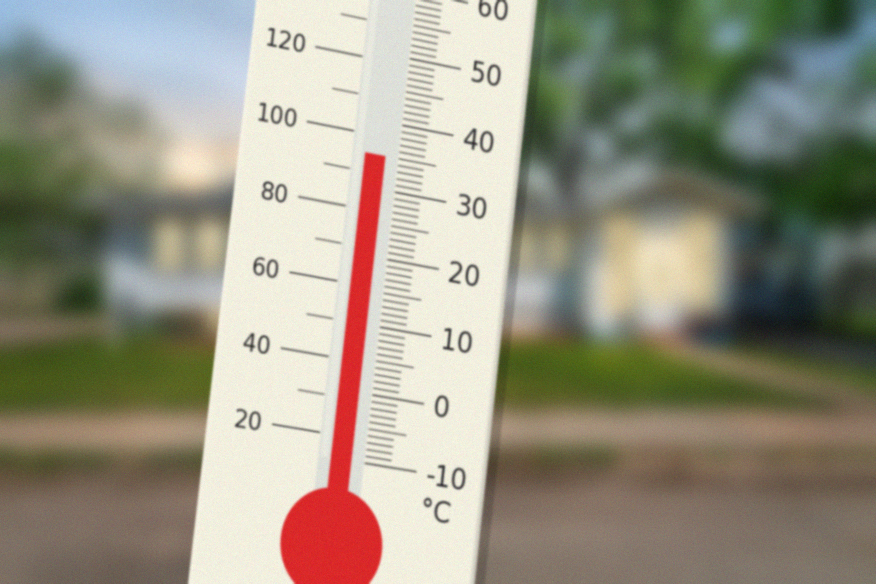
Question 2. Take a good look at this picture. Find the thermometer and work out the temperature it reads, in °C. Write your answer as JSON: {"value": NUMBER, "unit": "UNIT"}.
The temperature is {"value": 35, "unit": "°C"}
